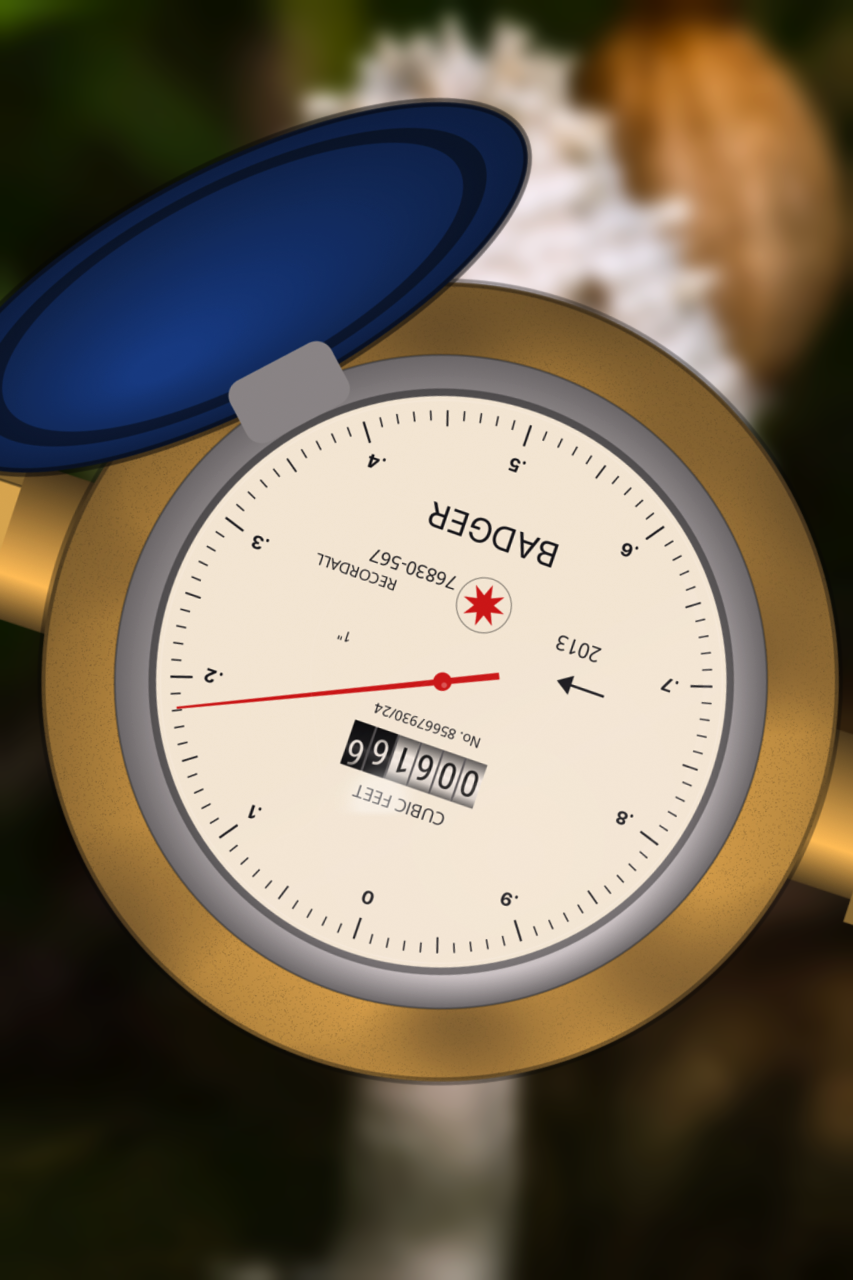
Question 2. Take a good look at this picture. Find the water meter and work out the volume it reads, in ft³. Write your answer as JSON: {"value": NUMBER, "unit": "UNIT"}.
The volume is {"value": 6166.18, "unit": "ft³"}
